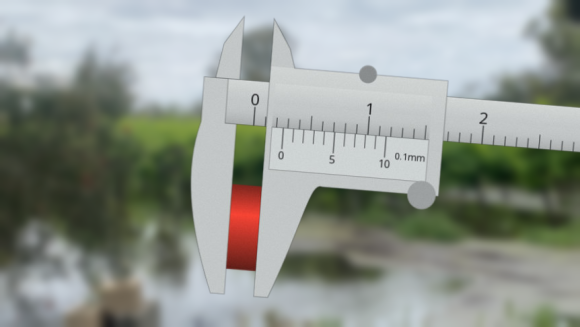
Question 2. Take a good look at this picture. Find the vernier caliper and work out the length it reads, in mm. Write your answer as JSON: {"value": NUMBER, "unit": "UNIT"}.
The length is {"value": 2.6, "unit": "mm"}
